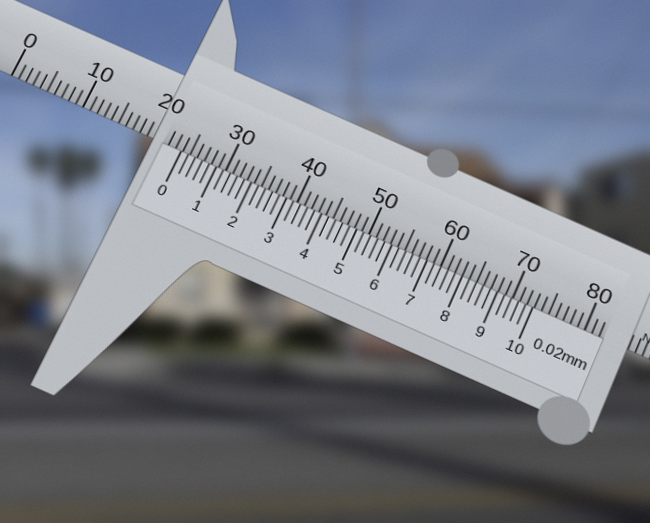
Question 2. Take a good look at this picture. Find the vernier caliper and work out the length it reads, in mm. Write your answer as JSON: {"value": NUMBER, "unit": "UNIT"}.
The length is {"value": 23.8, "unit": "mm"}
